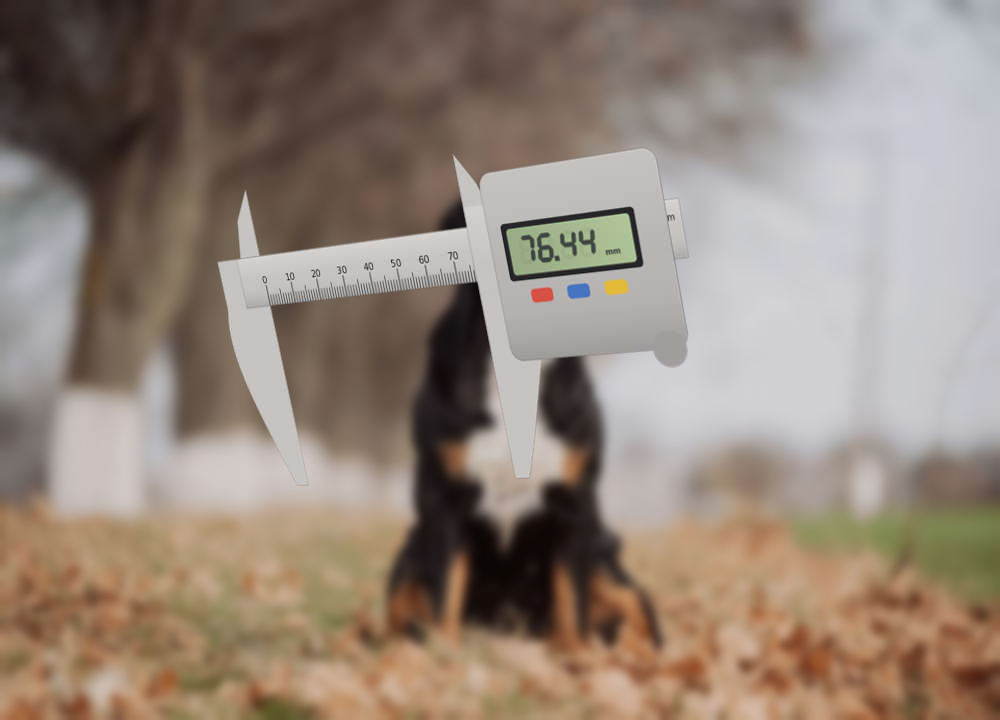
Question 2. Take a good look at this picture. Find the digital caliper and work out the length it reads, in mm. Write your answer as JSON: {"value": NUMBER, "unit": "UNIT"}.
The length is {"value": 76.44, "unit": "mm"}
